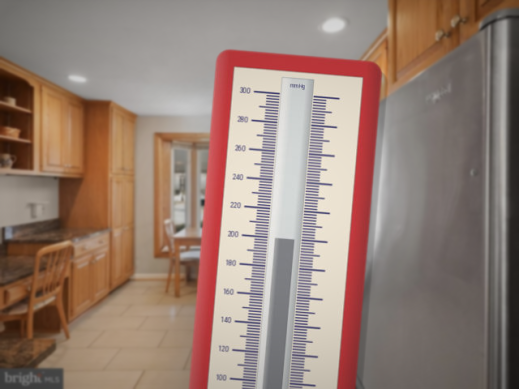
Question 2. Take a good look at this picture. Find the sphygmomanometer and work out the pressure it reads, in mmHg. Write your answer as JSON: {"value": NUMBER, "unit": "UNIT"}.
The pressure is {"value": 200, "unit": "mmHg"}
